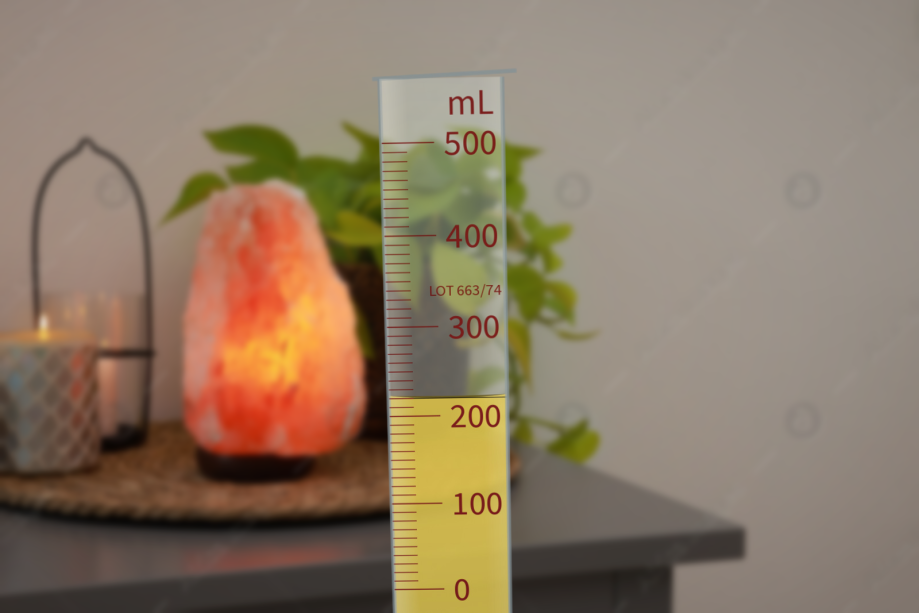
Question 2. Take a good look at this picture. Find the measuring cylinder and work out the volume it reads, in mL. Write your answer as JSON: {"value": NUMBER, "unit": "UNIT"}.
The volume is {"value": 220, "unit": "mL"}
